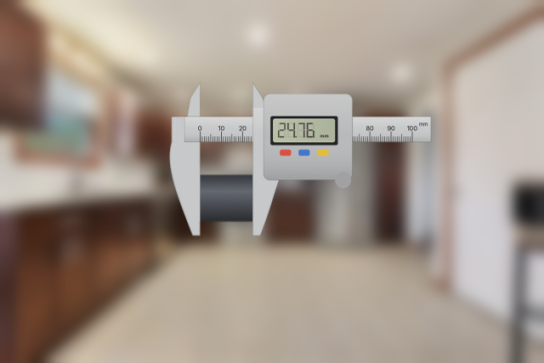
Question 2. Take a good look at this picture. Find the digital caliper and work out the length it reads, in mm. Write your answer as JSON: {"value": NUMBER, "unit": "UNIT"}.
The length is {"value": 24.76, "unit": "mm"}
